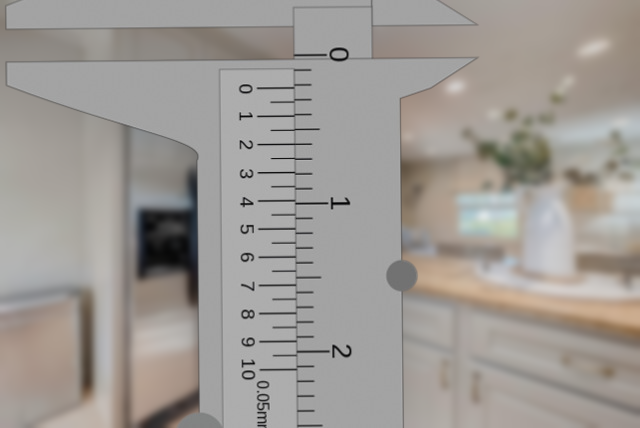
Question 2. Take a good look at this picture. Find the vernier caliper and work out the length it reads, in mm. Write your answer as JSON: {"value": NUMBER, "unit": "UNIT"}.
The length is {"value": 2.2, "unit": "mm"}
